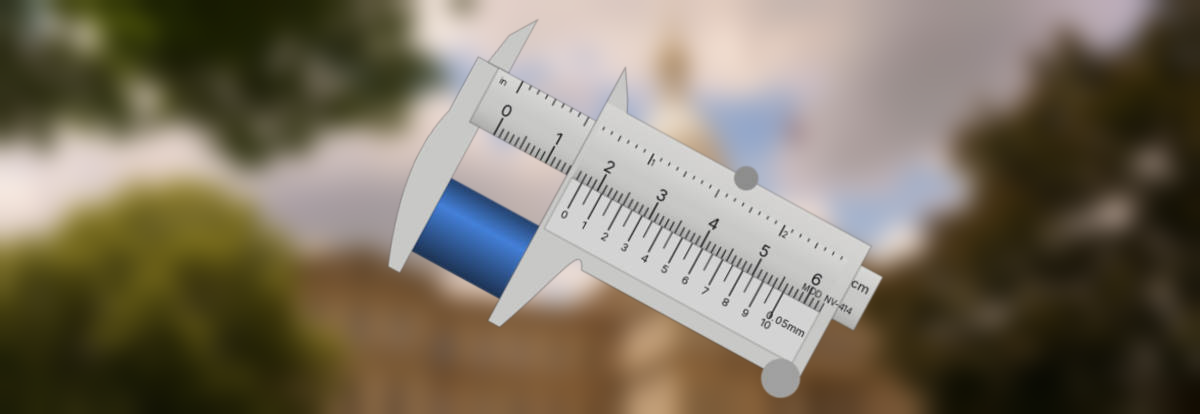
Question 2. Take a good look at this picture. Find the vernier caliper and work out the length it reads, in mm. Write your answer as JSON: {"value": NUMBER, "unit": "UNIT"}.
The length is {"value": 17.0, "unit": "mm"}
